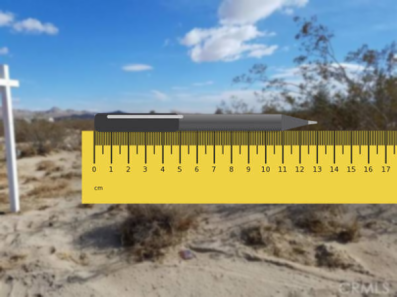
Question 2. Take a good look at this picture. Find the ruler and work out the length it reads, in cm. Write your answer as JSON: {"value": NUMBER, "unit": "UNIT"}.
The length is {"value": 13, "unit": "cm"}
